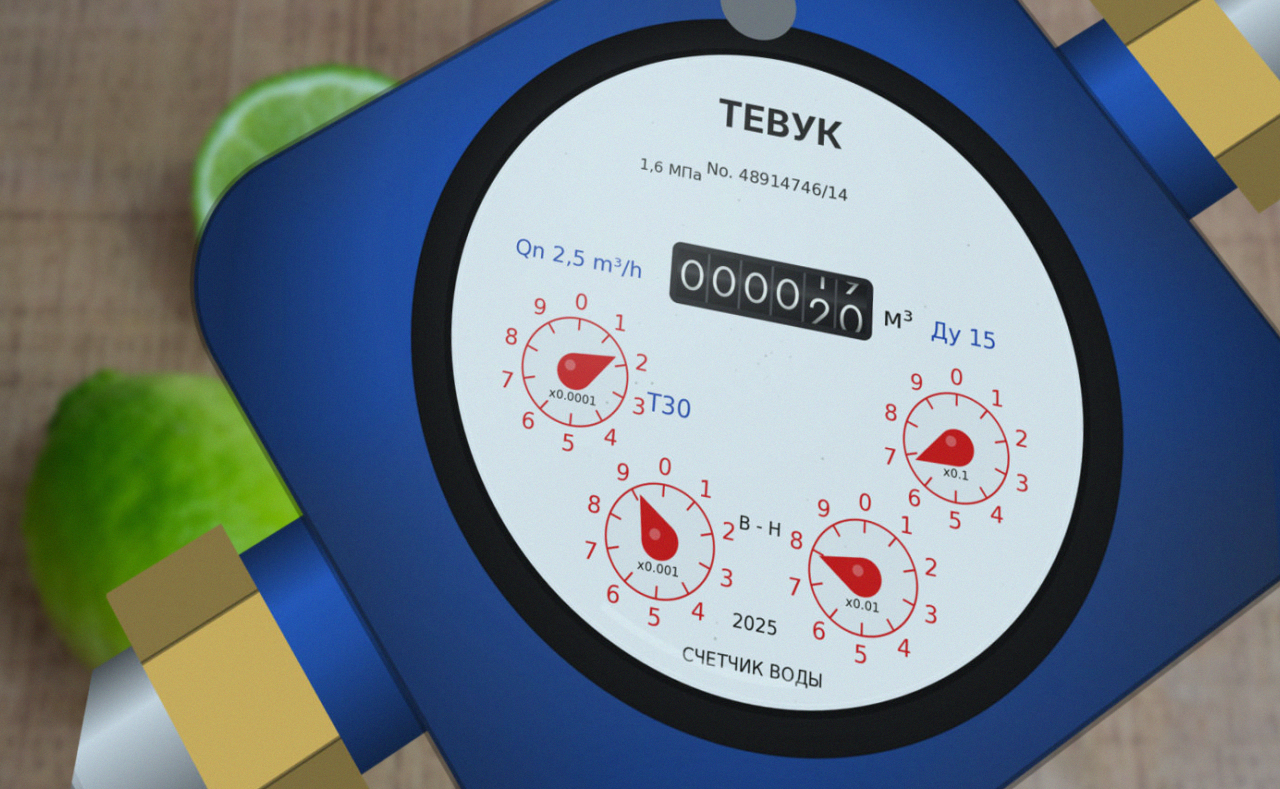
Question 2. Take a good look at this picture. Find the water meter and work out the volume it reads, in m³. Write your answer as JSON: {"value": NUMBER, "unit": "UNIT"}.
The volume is {"value": 19.6791, "unit": "m³"}
